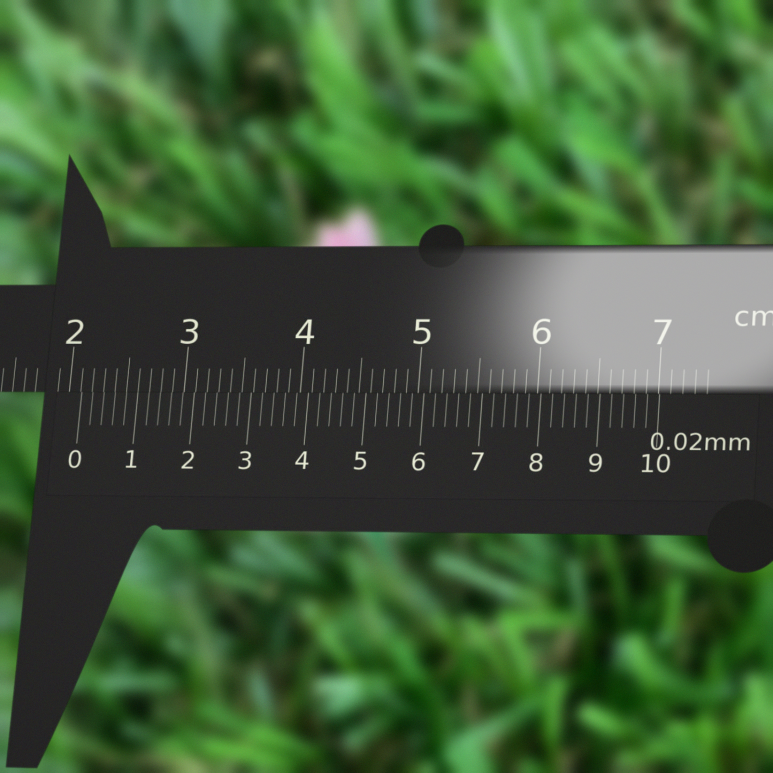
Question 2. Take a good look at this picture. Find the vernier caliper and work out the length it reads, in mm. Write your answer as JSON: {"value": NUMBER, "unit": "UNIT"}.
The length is {"value": 21.1, "unit": "mm"}
